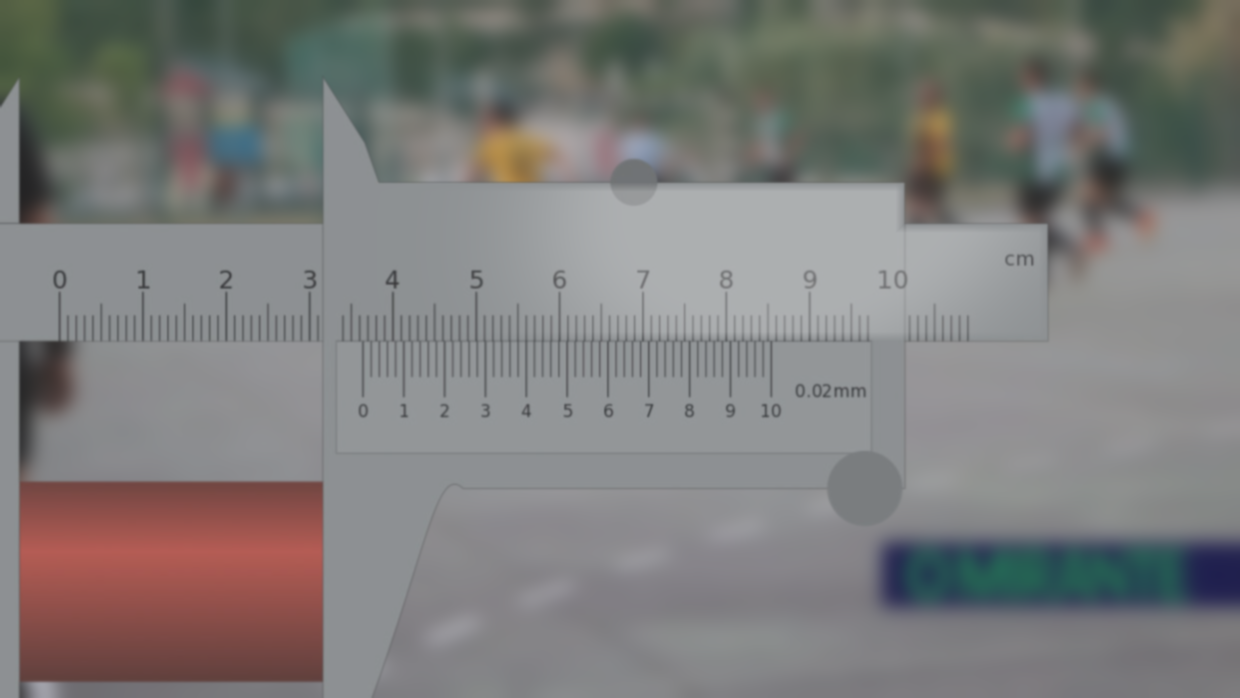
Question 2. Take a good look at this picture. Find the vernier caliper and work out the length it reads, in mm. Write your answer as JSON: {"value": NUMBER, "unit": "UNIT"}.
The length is {"value": 36.4, "unit": "mm"}
